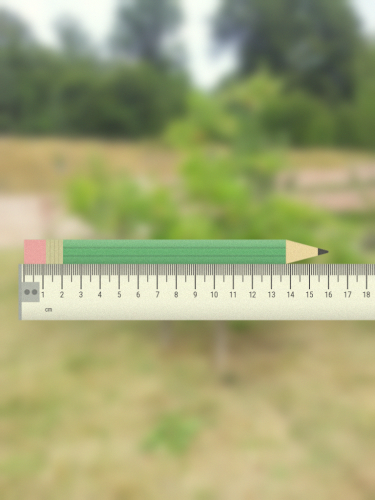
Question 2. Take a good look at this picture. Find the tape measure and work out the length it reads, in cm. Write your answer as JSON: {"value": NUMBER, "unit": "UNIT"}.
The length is {"value": 16, "unit": "cm"}
